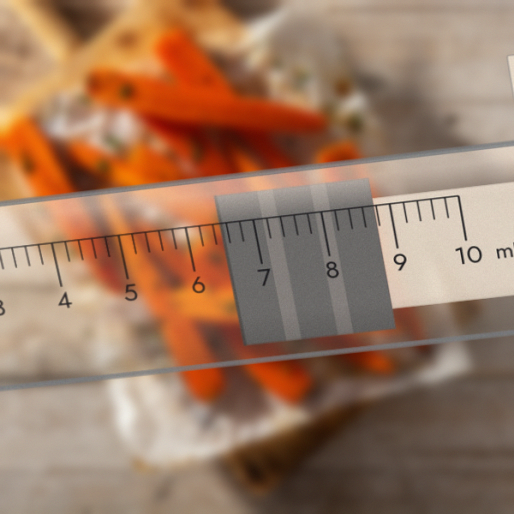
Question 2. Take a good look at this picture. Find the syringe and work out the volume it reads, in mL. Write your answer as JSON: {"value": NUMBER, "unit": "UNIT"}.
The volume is {"value": 6.5, "unit": "mL"}
